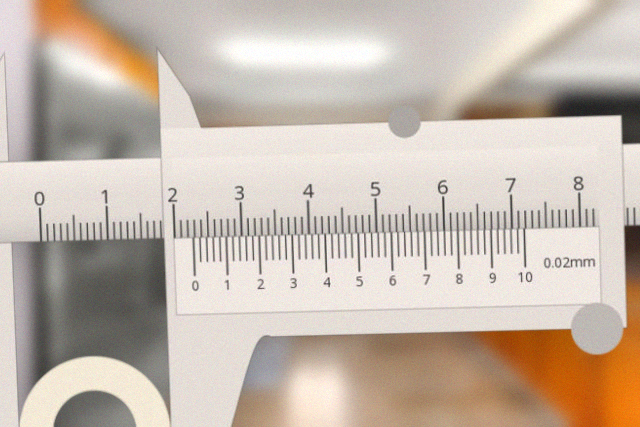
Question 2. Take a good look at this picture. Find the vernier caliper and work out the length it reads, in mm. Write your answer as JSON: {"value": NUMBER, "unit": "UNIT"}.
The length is {"value": 22.8, "unit": "mm"}
